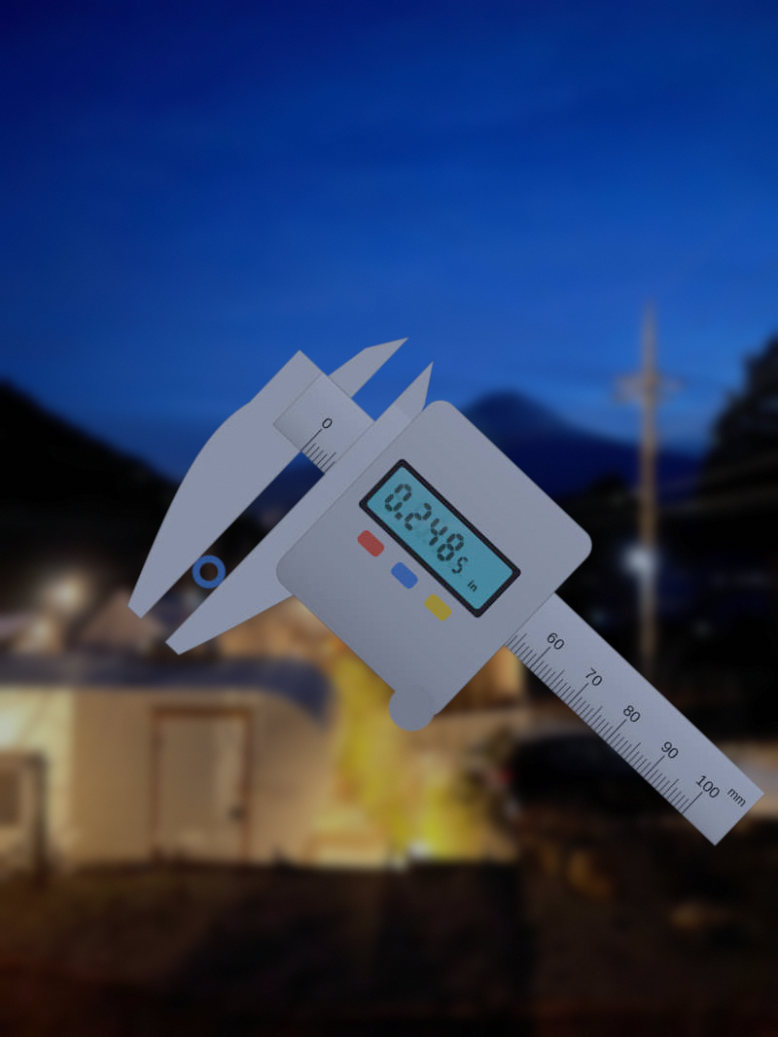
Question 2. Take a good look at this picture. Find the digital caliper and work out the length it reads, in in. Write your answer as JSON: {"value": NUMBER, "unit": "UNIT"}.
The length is {"value": 0.2485, "unit": "in"}
